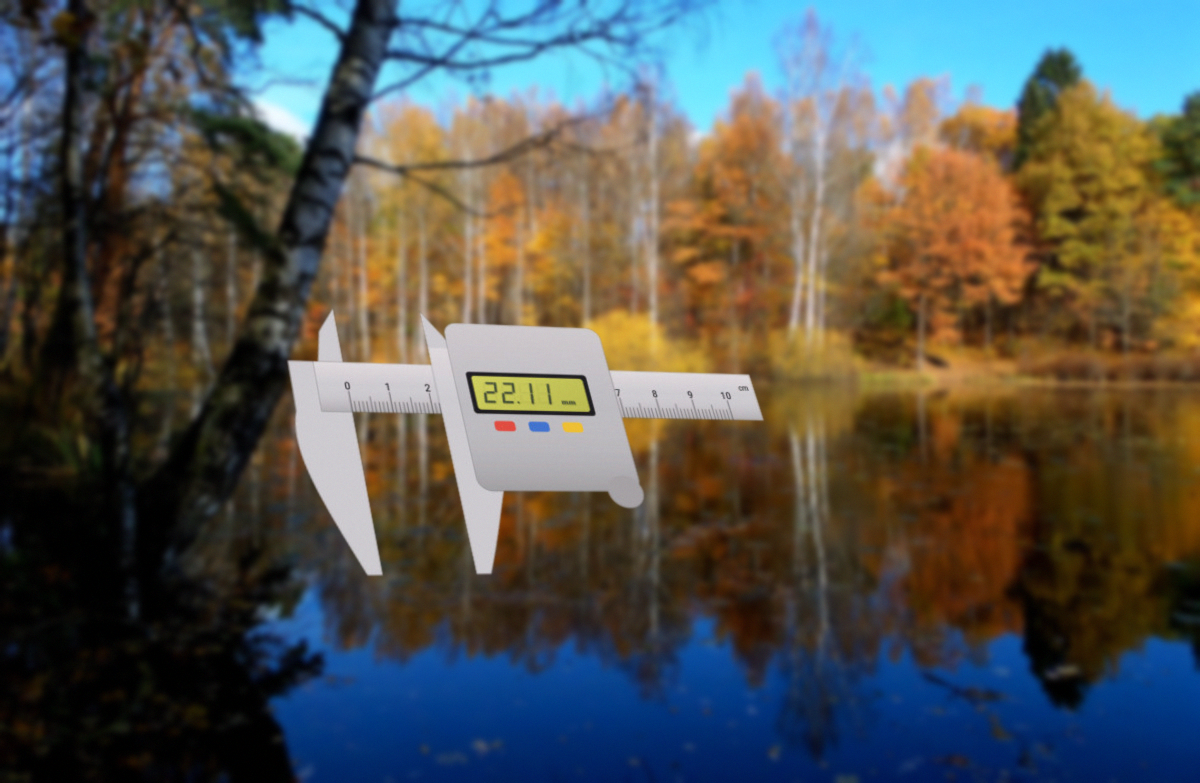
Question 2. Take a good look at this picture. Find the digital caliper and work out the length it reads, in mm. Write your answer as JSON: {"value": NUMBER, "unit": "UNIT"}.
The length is {"value": 22.11, "unit": "mm"}
